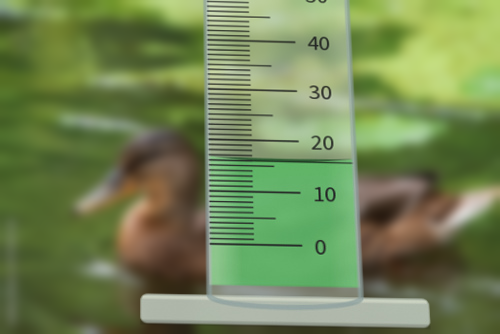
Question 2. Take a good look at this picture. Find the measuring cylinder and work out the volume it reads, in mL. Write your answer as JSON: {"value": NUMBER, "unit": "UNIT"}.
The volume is {"value": 16, "unit": "mL"}
